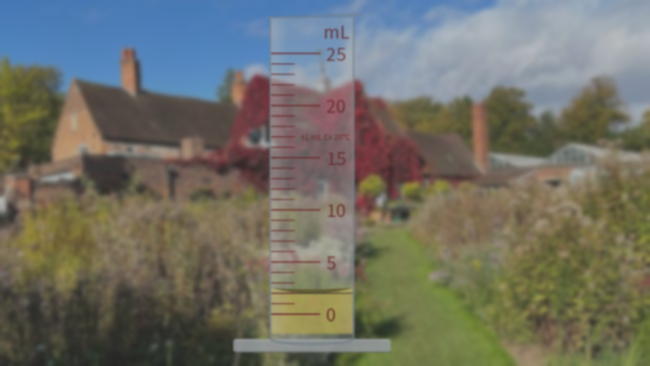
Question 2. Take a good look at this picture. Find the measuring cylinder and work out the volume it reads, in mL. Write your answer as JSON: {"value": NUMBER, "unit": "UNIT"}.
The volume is {"value": 2, "unit": "mL"}
